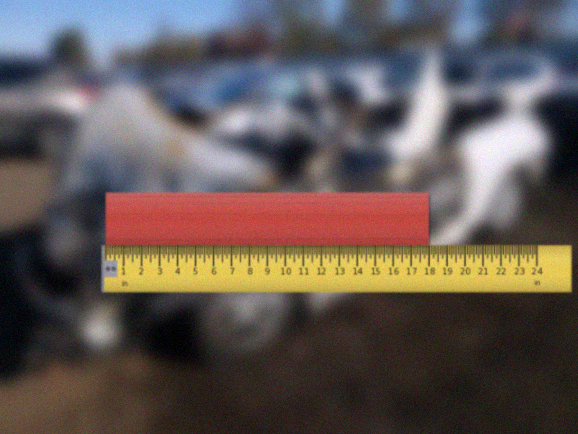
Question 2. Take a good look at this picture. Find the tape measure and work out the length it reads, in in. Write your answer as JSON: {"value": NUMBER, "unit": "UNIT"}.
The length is {"value": 18, "unit": "in"}
